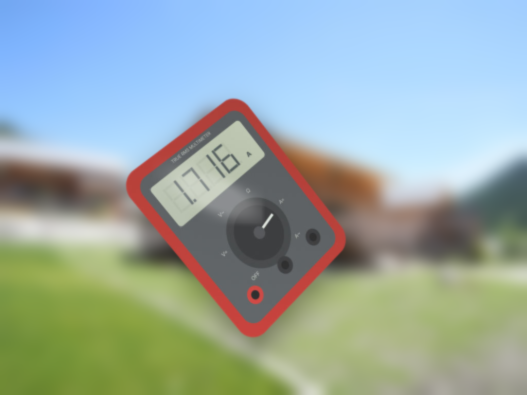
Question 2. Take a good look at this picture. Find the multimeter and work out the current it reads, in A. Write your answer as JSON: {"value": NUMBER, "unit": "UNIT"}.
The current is {"value": 1.716, "unit": "A"}
